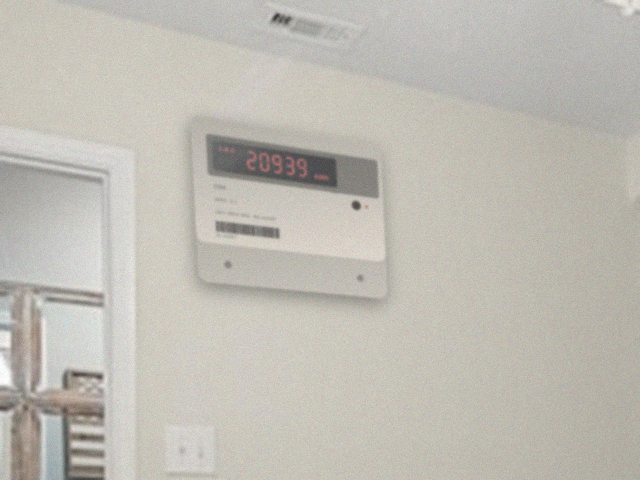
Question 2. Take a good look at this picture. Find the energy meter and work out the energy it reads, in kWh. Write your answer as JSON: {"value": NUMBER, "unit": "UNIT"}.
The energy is {"value": 20939, "unit": "kWh"}
